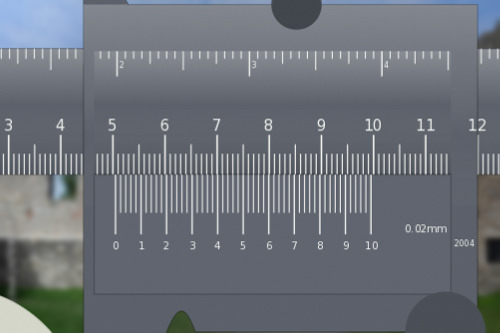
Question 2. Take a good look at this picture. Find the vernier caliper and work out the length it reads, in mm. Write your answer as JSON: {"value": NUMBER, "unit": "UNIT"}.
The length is {"value": 50.5, "unit": "mm"}
